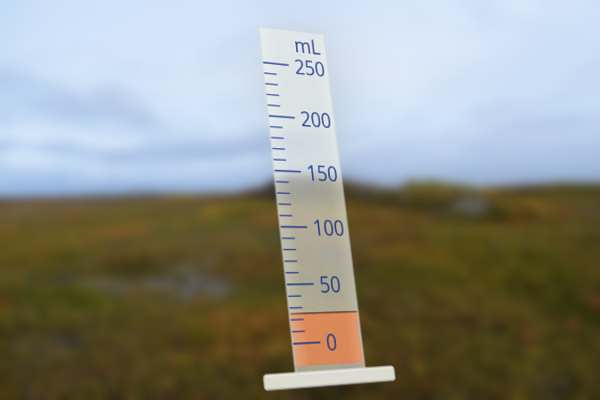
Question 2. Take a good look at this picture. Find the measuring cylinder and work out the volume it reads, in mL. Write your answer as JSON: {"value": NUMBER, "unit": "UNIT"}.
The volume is {"value": 25, "unit": "mL"}
